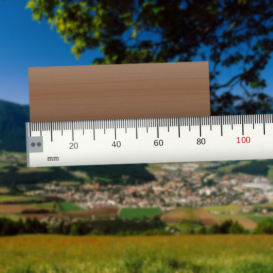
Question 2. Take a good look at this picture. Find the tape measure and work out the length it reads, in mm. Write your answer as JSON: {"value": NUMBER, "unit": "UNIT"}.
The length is {"value": 85, "unit": "mm"}
